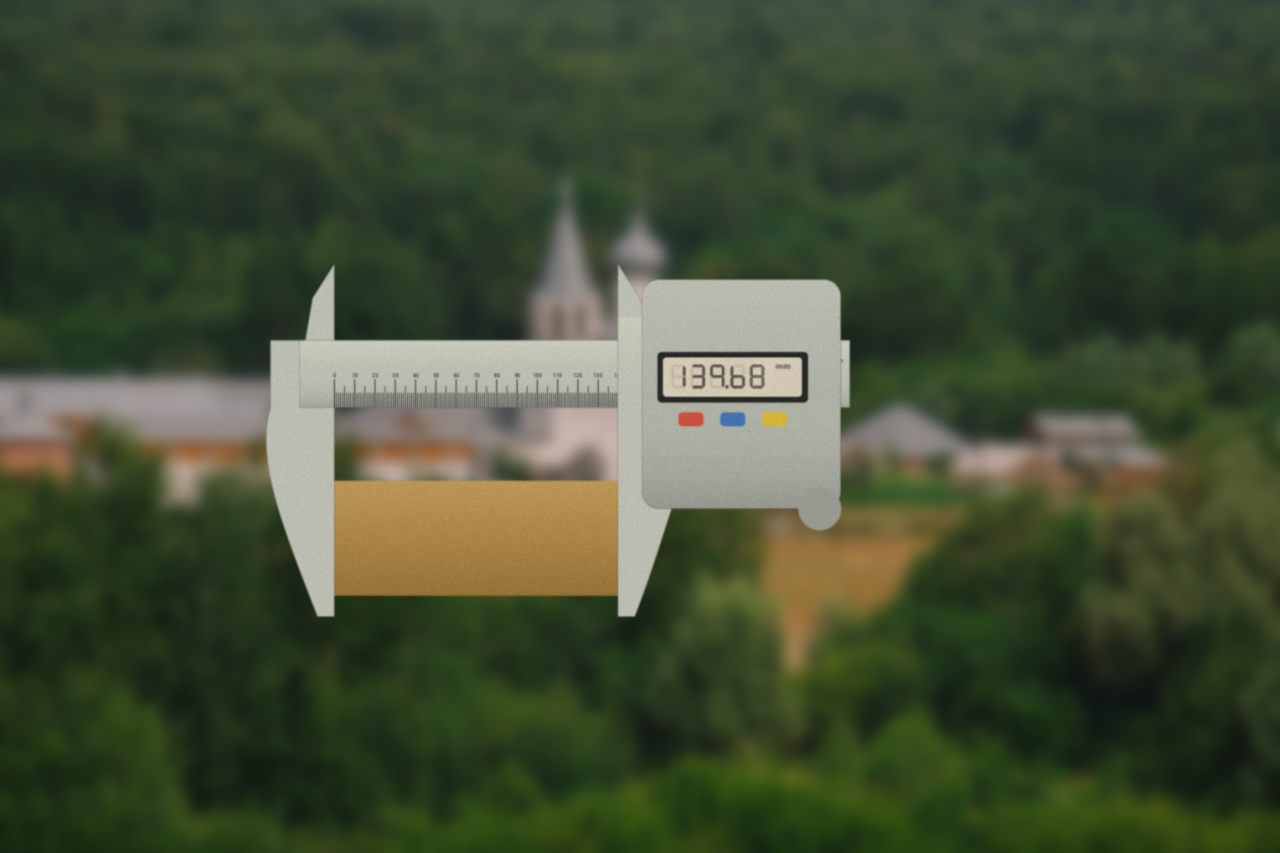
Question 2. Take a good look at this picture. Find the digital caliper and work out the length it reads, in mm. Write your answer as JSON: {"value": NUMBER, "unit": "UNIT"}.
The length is {"value": 139.68, "unit": "mm"}
